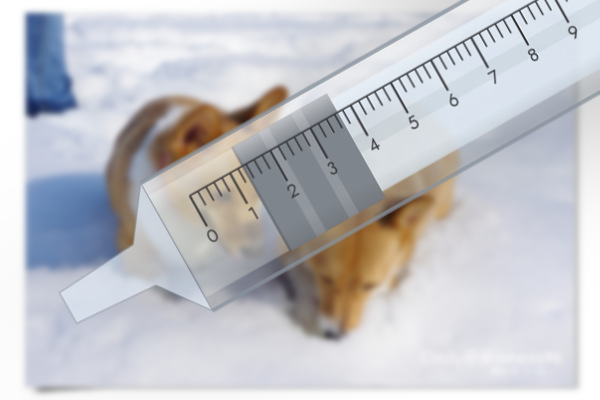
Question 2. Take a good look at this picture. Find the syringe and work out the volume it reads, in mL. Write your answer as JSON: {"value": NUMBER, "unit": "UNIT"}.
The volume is {"value": 1.3, "unit": "mL"}
